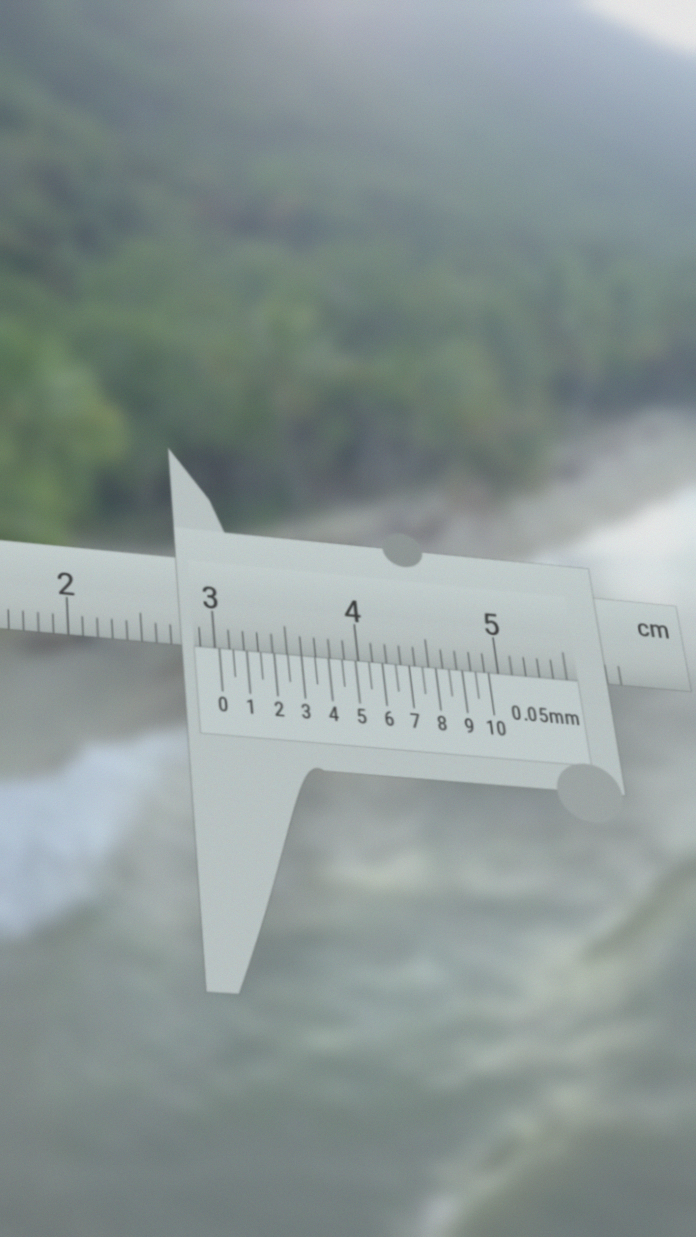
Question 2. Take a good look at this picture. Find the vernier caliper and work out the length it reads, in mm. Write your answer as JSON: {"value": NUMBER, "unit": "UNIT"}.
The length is {"value": 30.3, "unit": "mm"}
